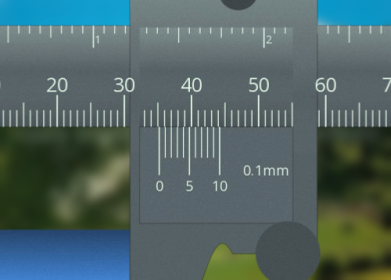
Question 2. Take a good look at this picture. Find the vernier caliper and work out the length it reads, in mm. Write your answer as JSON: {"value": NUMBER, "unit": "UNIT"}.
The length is {"value": 35.2, "unit": "mm"}
